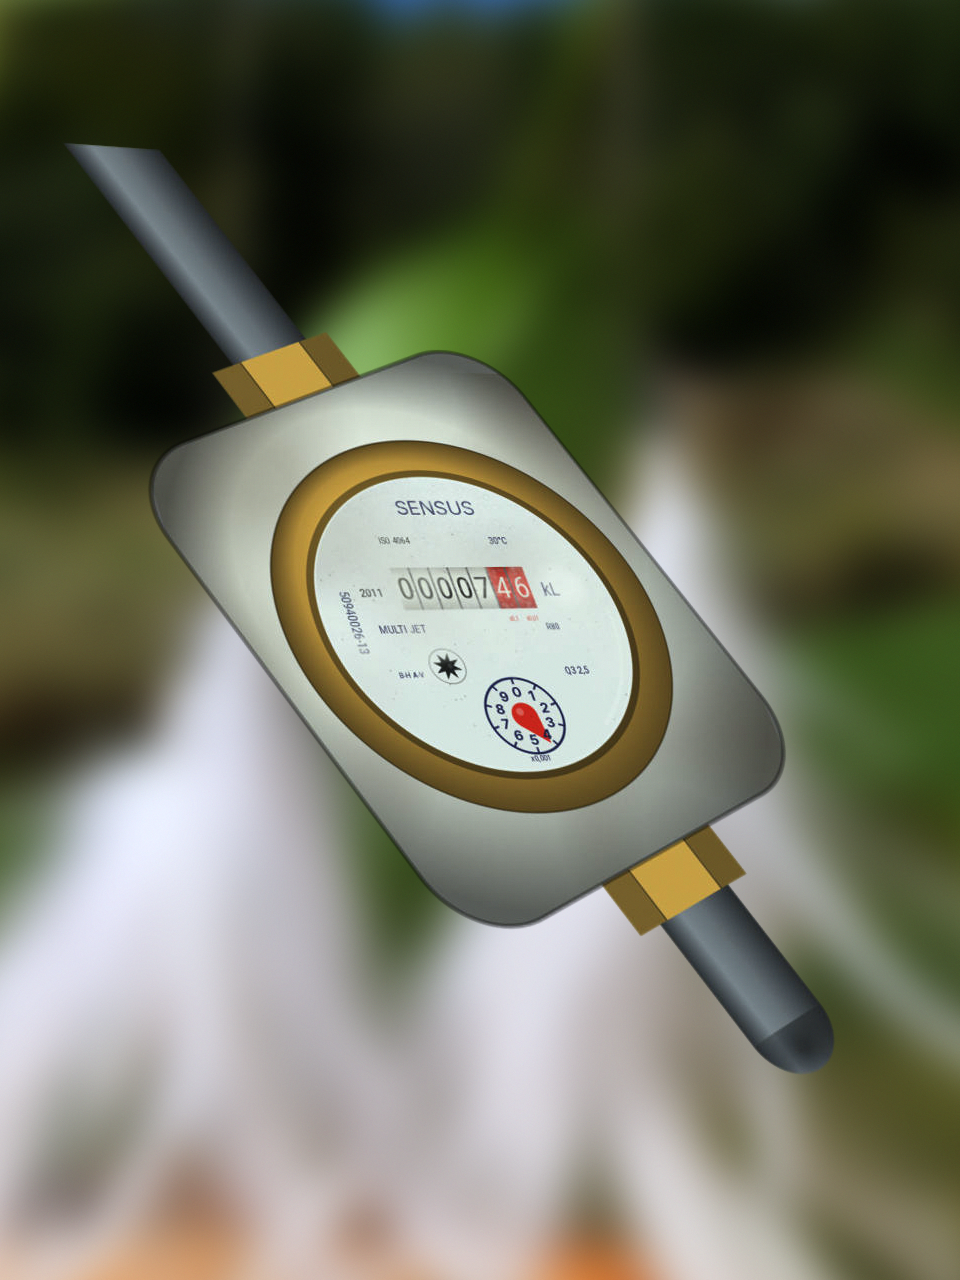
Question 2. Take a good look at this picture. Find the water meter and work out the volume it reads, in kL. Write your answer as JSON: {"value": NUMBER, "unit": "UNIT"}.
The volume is {"value": 7.464, "unit": "kL"}
